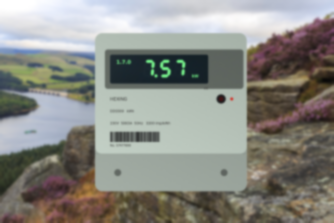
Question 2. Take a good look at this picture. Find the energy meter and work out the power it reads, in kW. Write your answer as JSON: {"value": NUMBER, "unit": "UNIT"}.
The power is {"value": 7.57, "unit": "kW"}
